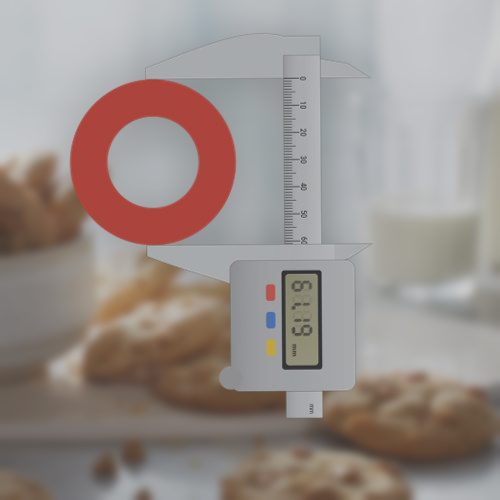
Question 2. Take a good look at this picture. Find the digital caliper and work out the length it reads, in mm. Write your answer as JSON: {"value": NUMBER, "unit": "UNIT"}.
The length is {"value": 61.19, "unit": "mm"}
